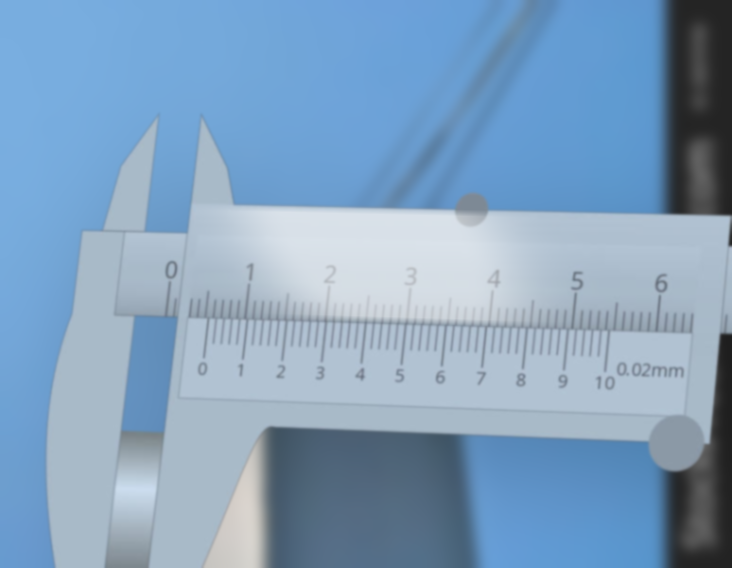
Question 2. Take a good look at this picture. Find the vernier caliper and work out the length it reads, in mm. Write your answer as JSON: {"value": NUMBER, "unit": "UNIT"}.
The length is {"value": 5.4, "unit": "mm"}
